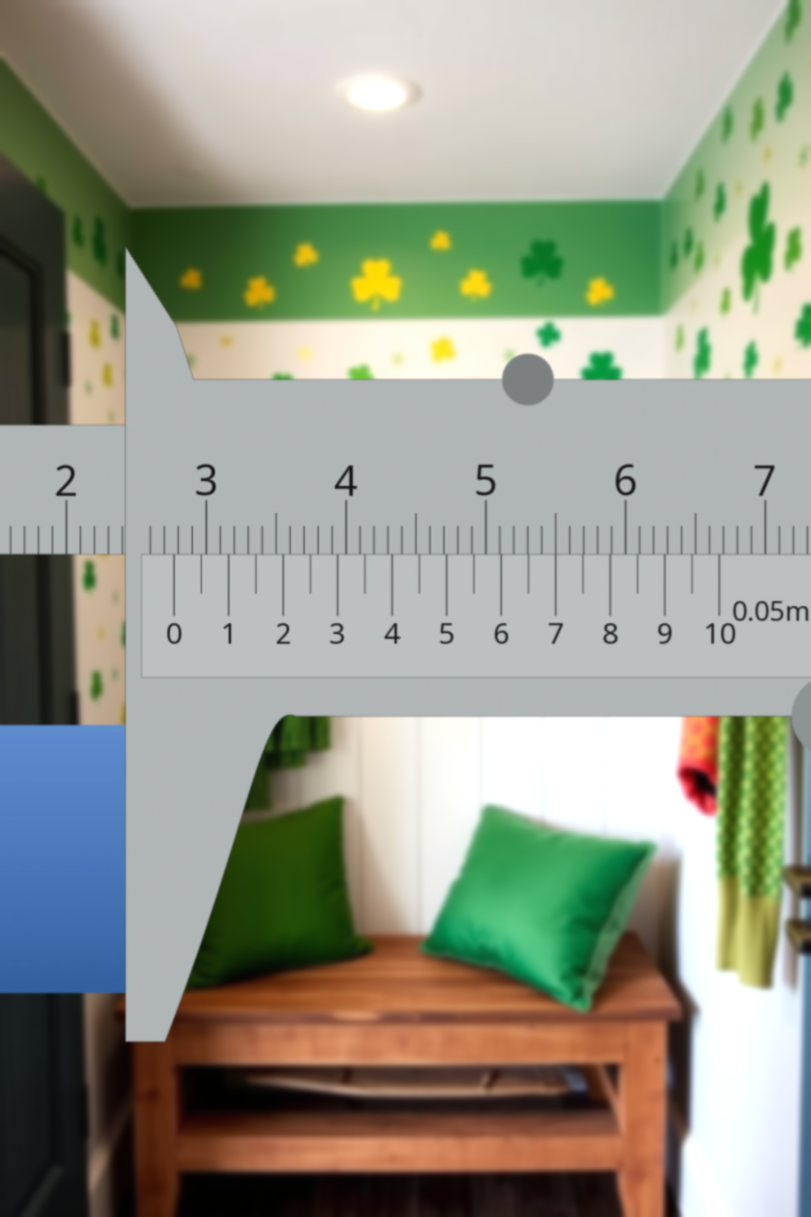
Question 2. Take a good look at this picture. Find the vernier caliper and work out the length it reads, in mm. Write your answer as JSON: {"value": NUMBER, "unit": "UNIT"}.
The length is {"value": 27.7, "unit": "mm"}
